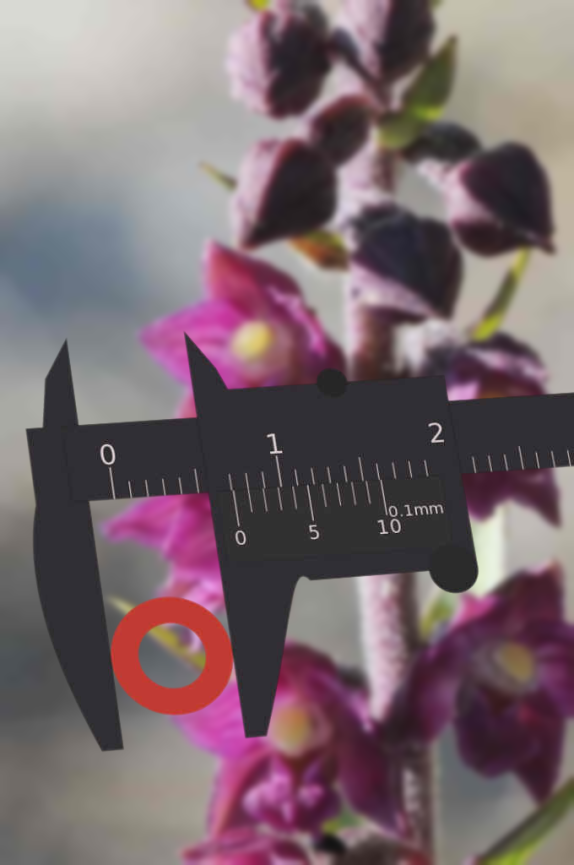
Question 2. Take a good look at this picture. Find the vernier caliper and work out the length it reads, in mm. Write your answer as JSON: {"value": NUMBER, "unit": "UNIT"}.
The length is {"value": 7.1, "unit": "mm"}
